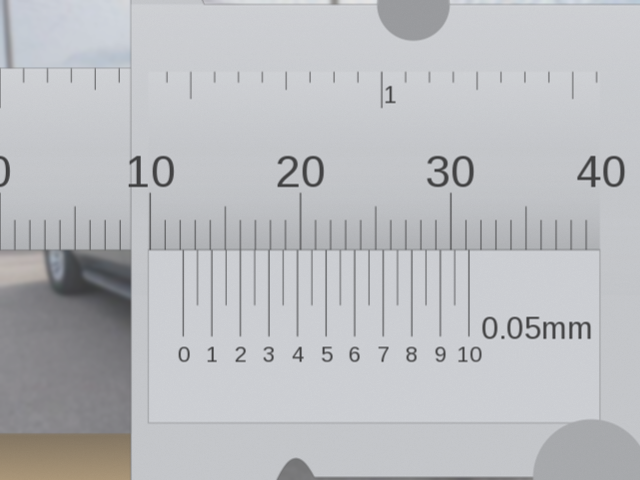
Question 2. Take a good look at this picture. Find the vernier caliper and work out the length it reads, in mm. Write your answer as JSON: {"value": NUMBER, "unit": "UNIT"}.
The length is {"value": 12.2, "unit": "mm"}
